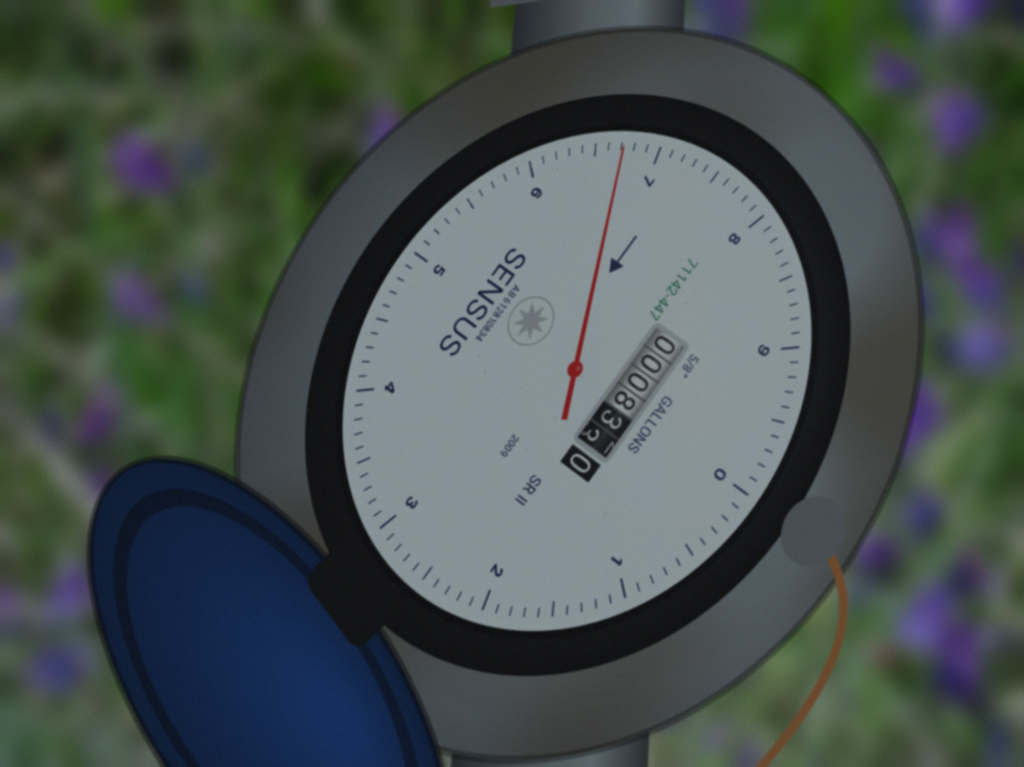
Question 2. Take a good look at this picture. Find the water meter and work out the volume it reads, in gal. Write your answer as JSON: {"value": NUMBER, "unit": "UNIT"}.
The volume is {"value": 8326.7, "unit": "gal"}
